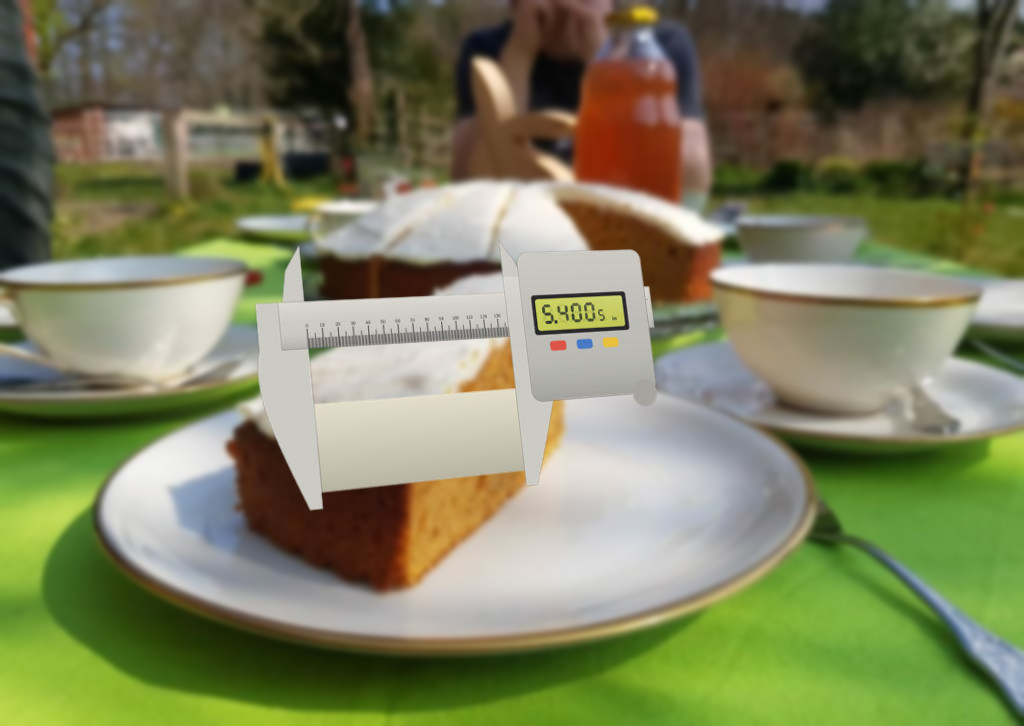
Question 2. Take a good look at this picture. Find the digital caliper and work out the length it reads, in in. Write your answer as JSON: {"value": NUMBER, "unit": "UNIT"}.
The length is {"value": 5.4005, "unit": "in"}
